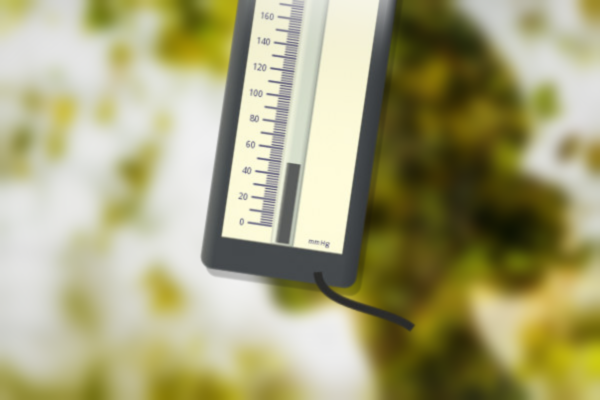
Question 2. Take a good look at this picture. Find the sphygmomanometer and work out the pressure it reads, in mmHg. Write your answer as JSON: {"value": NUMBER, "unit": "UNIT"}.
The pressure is {"value": 50, "unit": "mmHg"}
